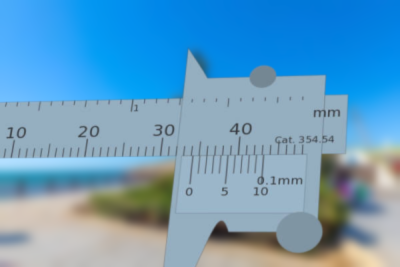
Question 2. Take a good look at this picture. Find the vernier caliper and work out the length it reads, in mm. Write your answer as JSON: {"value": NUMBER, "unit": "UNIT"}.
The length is {"value": 34.2, "unit": "mm"}
